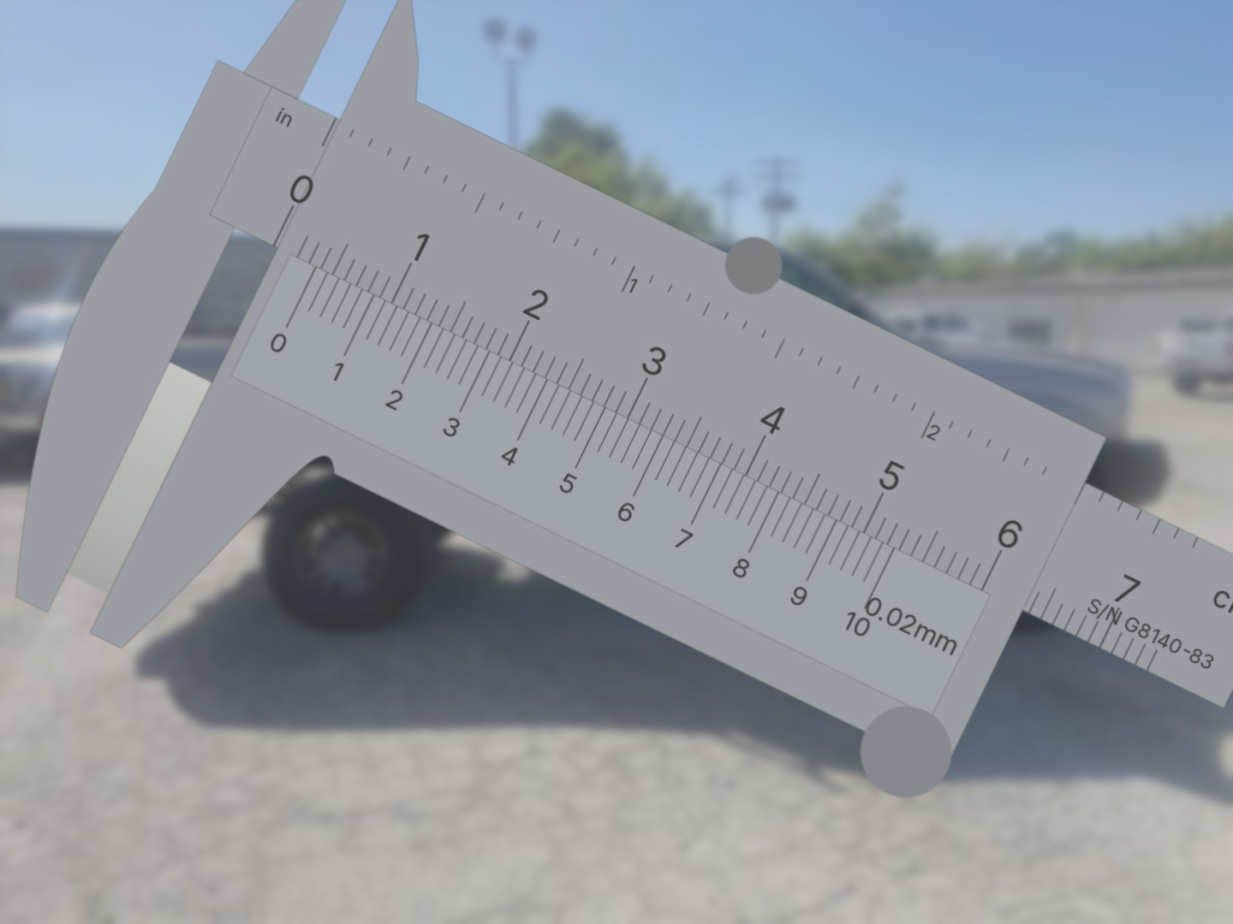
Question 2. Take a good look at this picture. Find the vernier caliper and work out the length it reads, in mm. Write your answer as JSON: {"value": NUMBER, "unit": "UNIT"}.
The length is {"value": 3.6, "unit": "mm"}
